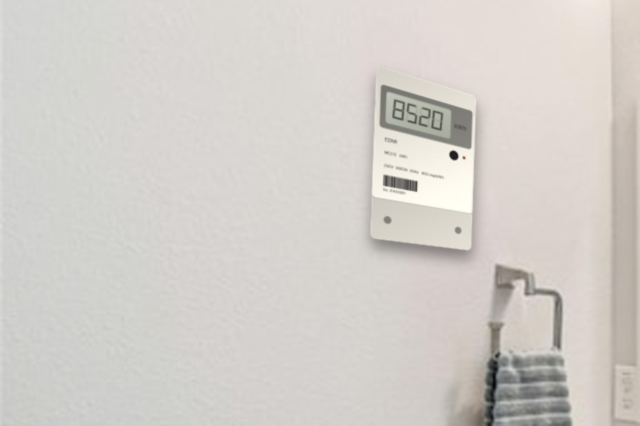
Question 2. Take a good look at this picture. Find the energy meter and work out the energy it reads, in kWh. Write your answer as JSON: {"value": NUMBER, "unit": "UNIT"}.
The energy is {"value": 8520, "unit": "kWh"}
